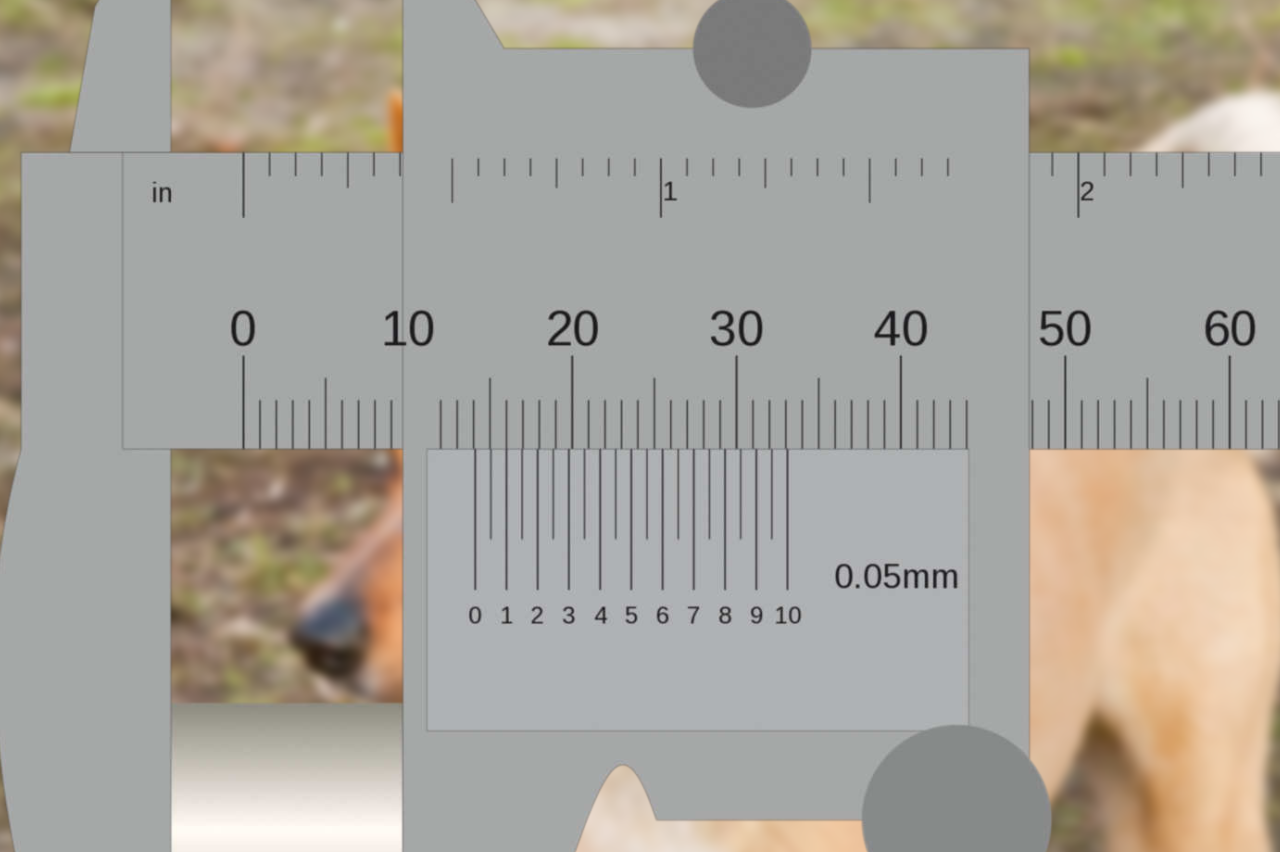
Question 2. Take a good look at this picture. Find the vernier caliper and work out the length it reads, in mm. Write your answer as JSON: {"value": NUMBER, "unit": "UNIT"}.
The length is {"value": 14.1, "unit": "mm"}
